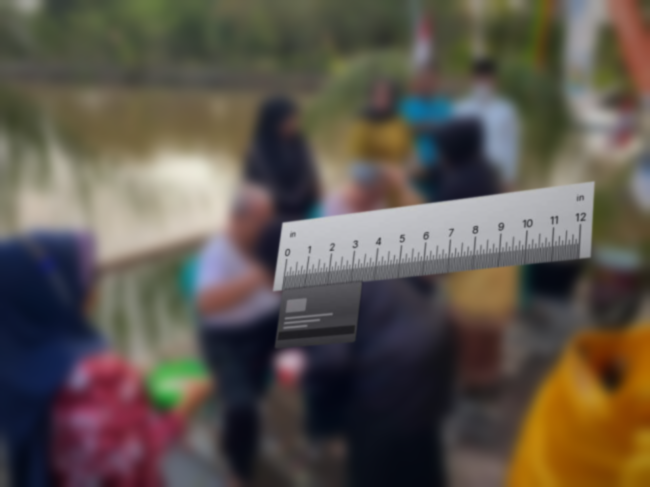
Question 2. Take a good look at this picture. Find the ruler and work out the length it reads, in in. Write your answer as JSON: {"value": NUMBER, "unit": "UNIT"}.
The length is {"value": 3.5, "unit": "in"}
